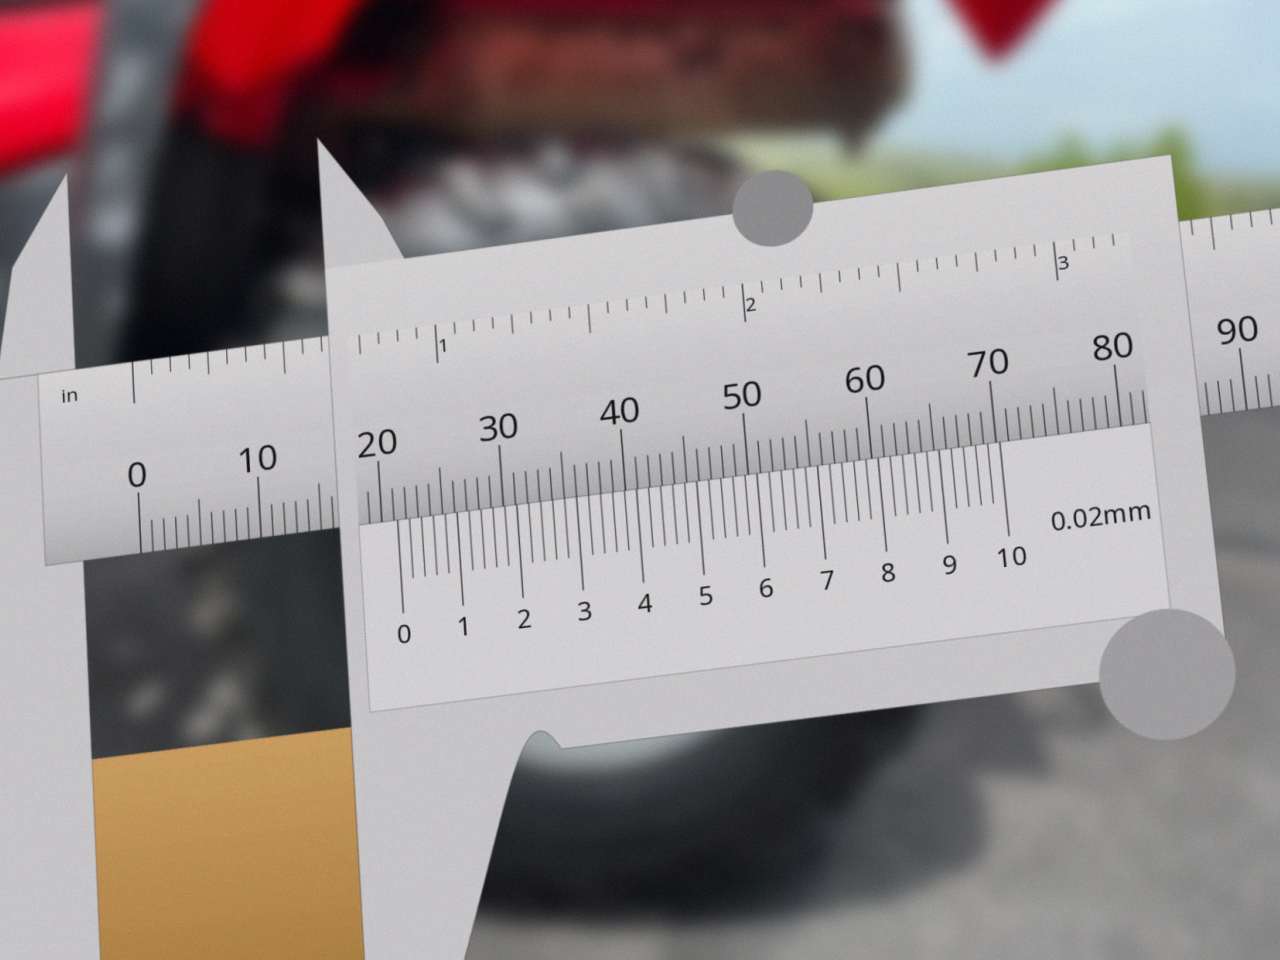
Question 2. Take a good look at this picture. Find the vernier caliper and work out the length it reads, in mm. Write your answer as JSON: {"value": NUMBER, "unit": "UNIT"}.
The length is {"value": 21.3, "unit": "mm"}
